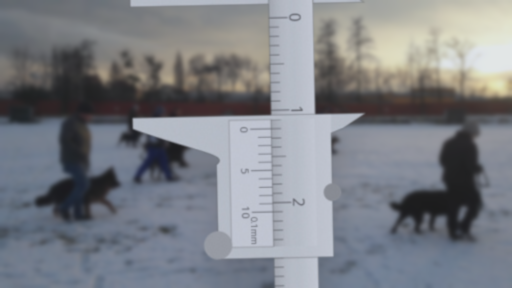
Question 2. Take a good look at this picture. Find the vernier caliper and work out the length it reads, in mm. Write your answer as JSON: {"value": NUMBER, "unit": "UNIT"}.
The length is {"value": 12.0, "unit": "mm"}
